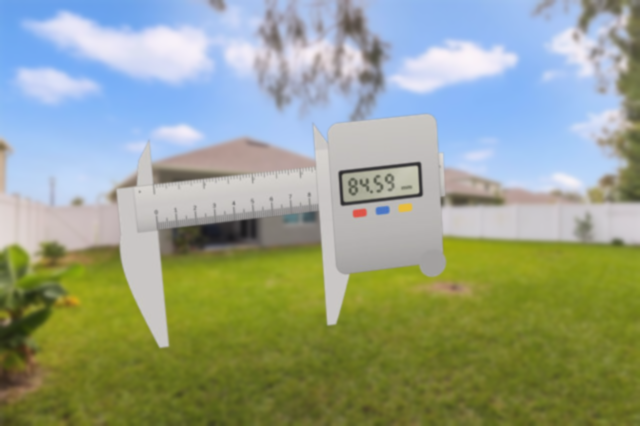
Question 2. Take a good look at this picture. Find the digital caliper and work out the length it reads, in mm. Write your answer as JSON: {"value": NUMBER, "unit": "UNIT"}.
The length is {"value": 84.59, "unit": "mm"}
